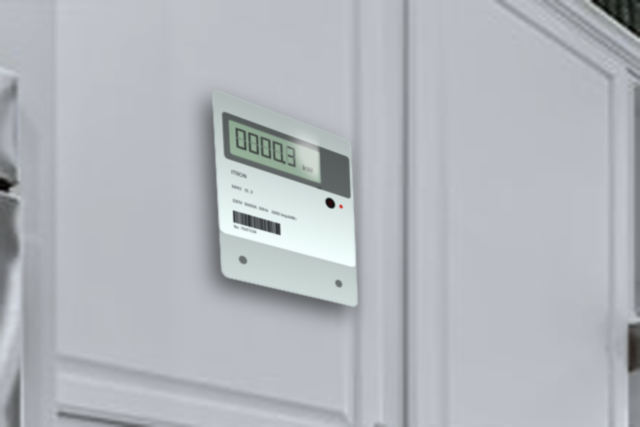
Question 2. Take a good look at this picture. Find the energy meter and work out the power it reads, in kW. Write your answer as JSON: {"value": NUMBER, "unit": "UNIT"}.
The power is {"value": 0.3, "unit": "kW"}
